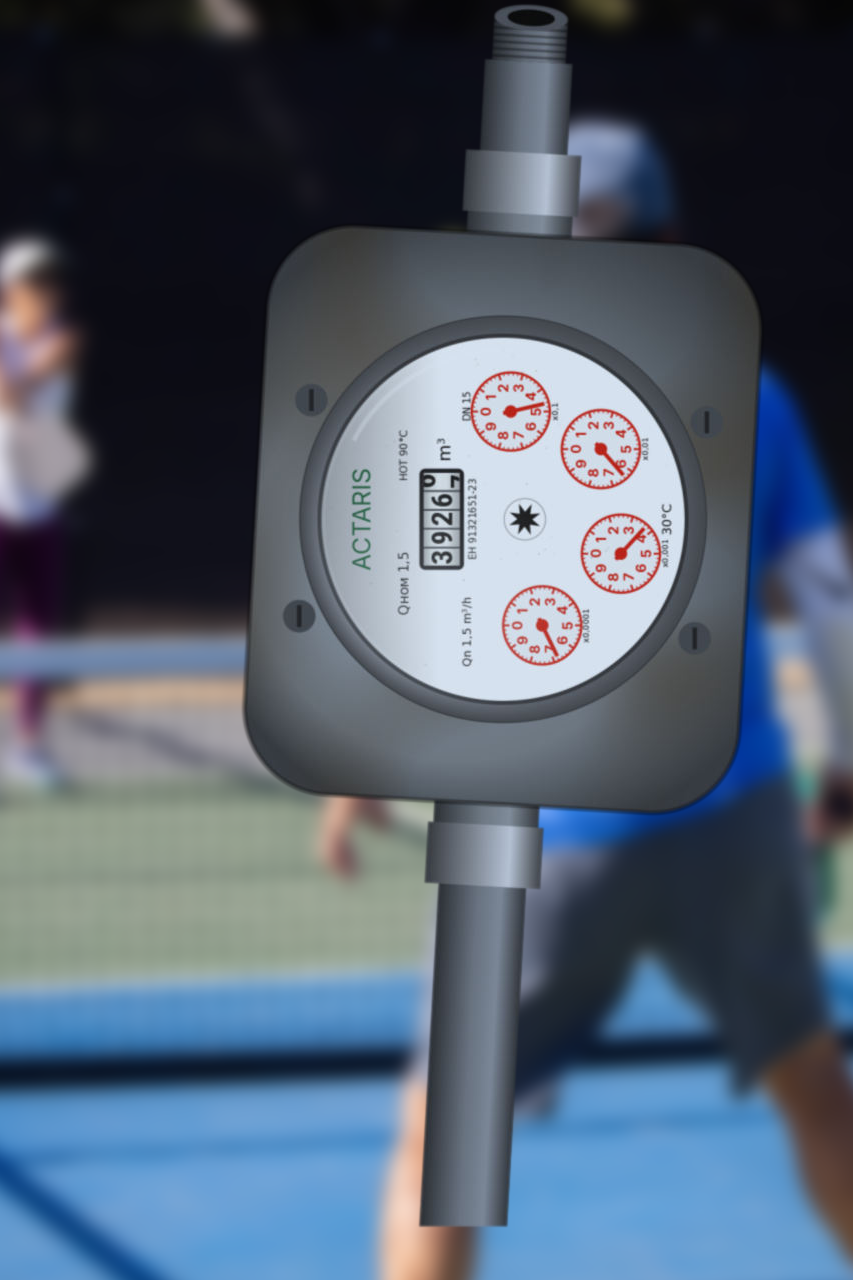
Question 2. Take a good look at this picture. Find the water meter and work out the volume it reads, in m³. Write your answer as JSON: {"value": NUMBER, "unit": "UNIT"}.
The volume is {"value": 39266.4636, "unit": "m³"}
